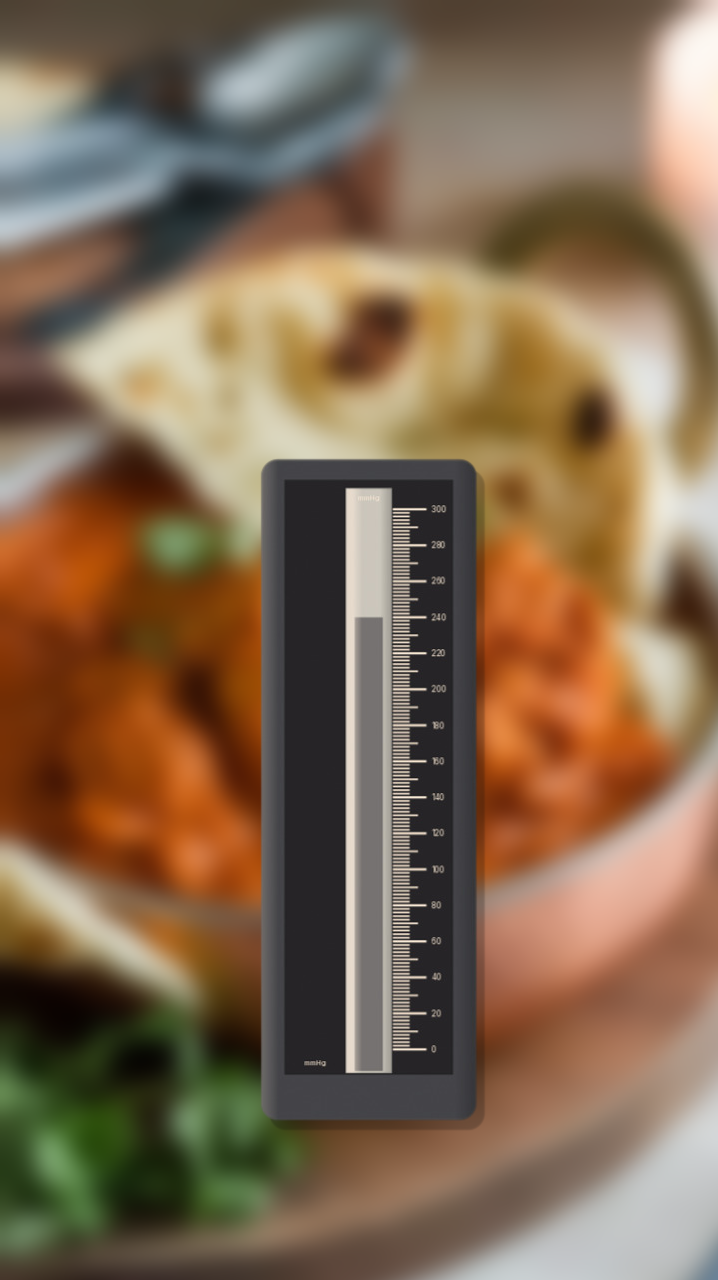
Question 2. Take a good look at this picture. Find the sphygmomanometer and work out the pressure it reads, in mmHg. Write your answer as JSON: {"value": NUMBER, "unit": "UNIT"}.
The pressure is {"value": 240, "unit": "mmHg"}
